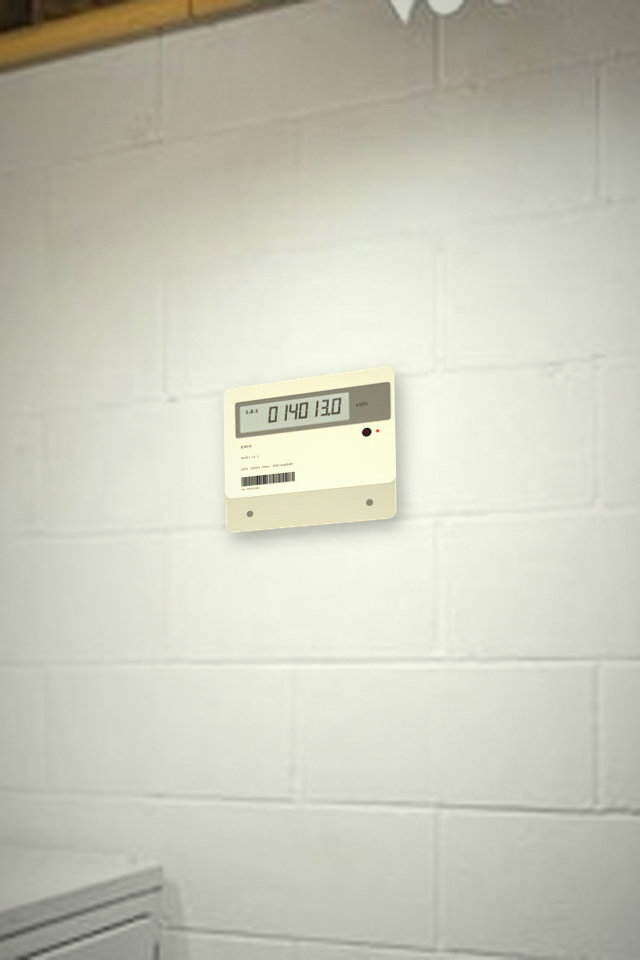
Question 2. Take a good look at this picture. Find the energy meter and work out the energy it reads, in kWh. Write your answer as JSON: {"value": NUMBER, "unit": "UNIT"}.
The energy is {"value": 14013.0, "unit": "kWh"}
